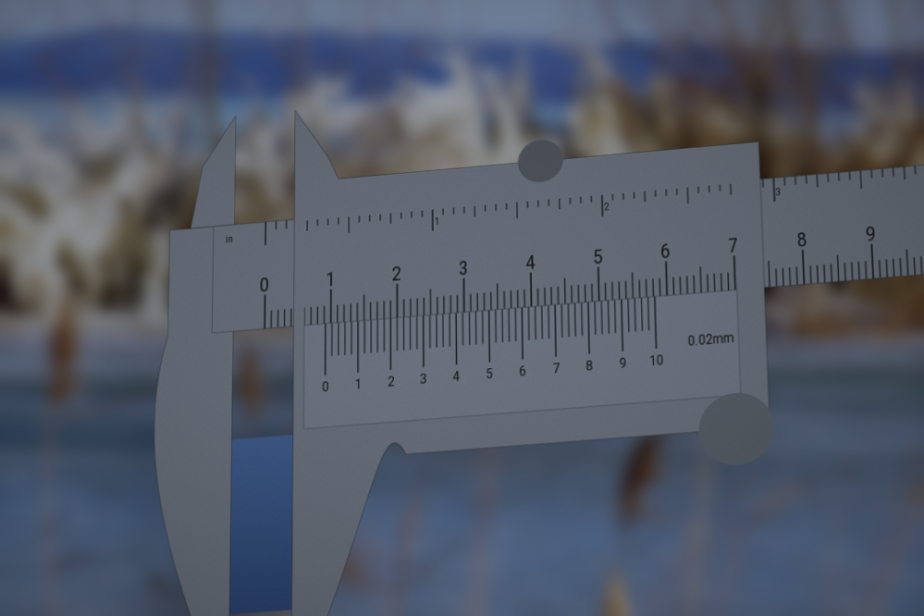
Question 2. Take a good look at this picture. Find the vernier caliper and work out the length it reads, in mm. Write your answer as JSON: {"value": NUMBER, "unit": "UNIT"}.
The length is {"value": 9.2, "unit": "mm"}
